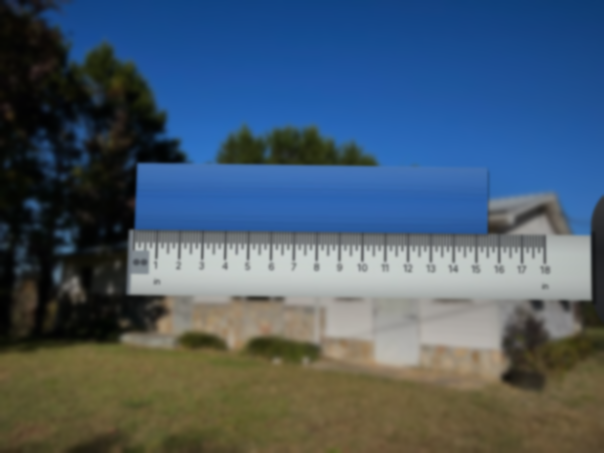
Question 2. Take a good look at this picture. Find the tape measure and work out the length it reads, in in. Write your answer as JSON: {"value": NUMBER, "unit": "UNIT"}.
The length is {"value": 15.5, "unit": "in"}
